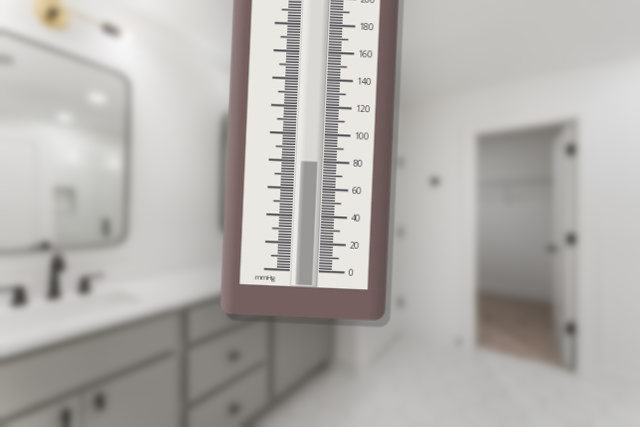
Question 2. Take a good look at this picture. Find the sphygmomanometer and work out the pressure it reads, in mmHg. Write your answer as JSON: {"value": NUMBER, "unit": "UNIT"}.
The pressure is {"value": 80, "unit": "mmHg"}
